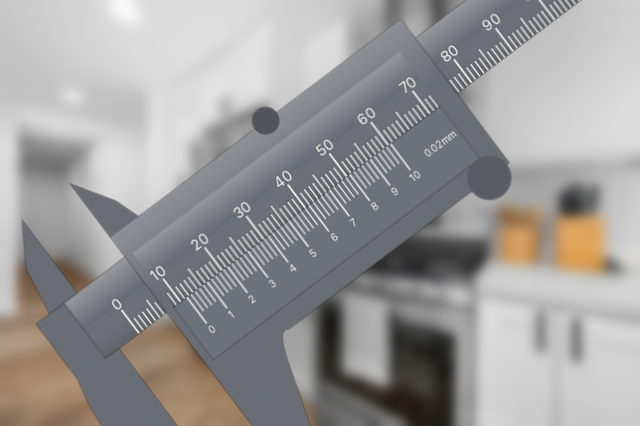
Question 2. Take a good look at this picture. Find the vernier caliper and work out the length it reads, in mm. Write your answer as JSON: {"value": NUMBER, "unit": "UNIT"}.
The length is {"value": 11.5, "unit": "mm"}
